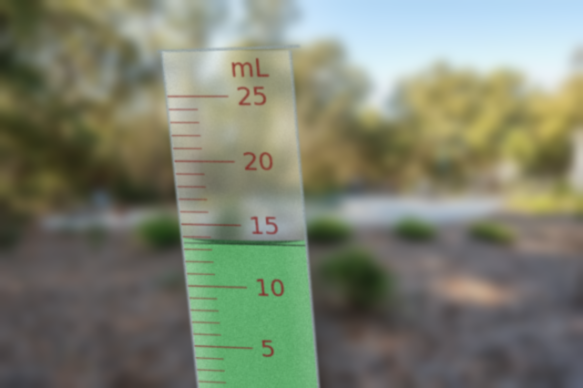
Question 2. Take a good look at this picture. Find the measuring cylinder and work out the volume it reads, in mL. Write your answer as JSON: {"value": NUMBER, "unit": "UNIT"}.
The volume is {"value": 13.5, "unit": "mL"}
